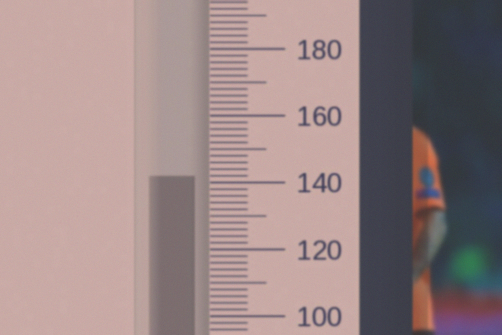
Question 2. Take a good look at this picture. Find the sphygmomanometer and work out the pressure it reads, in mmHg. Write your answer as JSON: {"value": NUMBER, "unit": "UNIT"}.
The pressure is {"value": 142, "unit": "mmHg"}
